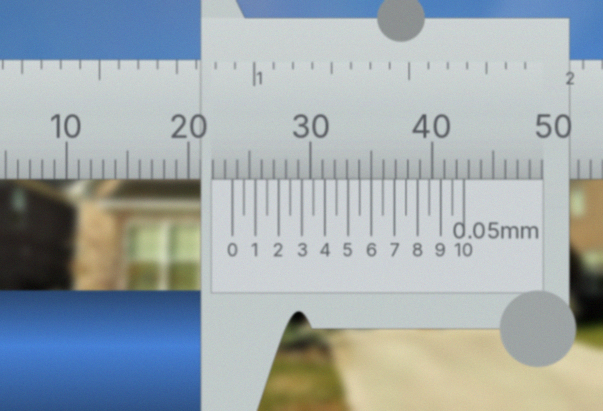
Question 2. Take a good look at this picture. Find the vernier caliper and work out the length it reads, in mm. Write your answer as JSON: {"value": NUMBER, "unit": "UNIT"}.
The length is {"value": 23.6, "unit": "mm"}
